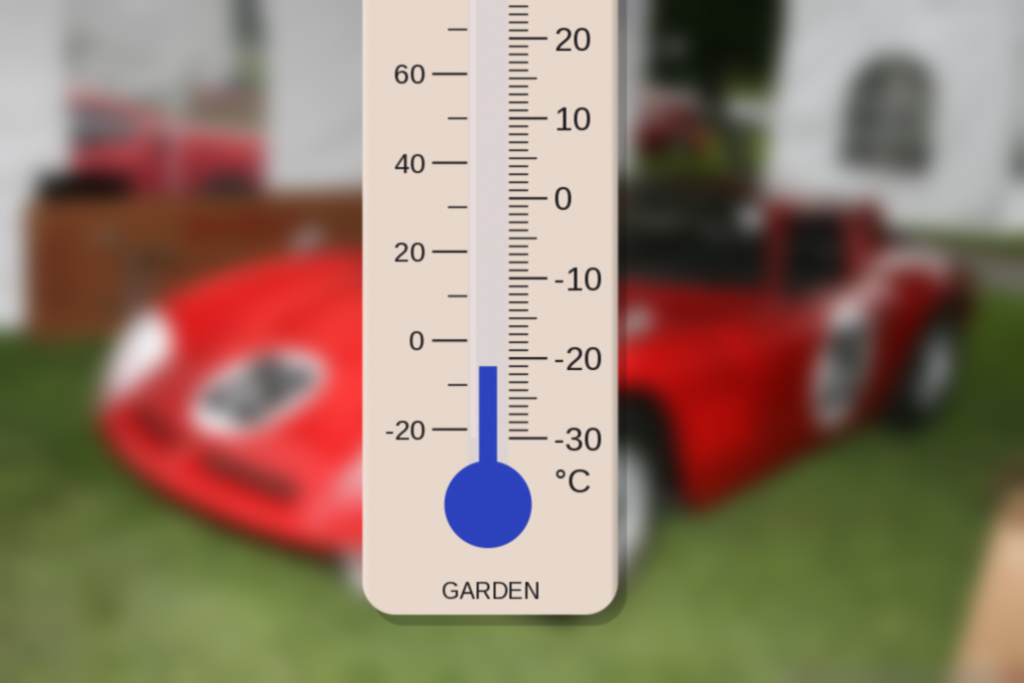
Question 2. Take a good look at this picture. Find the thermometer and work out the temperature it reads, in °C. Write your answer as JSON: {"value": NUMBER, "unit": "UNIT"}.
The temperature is {"value": -21, "unit": "°C"}
